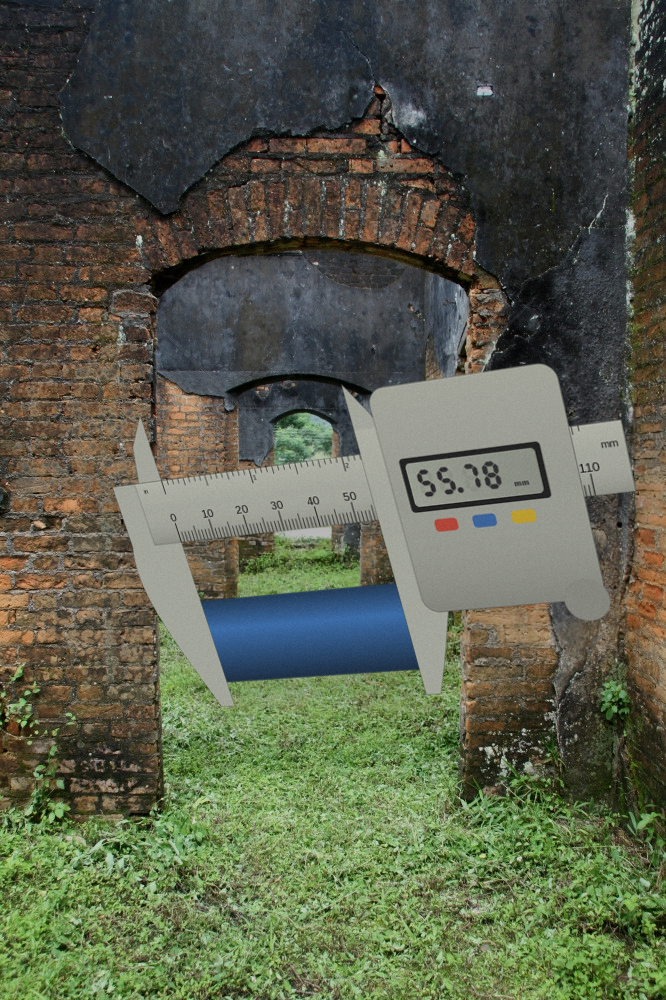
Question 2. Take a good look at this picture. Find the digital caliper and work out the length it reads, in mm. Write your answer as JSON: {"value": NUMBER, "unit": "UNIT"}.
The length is {"value": 55.78, "unit": "mm"}
